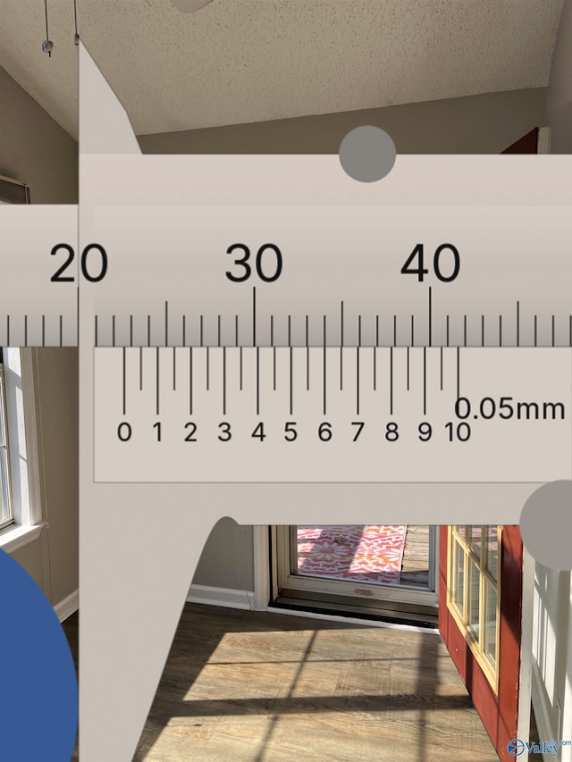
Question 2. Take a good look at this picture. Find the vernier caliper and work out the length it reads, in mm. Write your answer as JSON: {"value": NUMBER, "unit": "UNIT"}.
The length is {"value": 22.6, "unit": "mm"}
